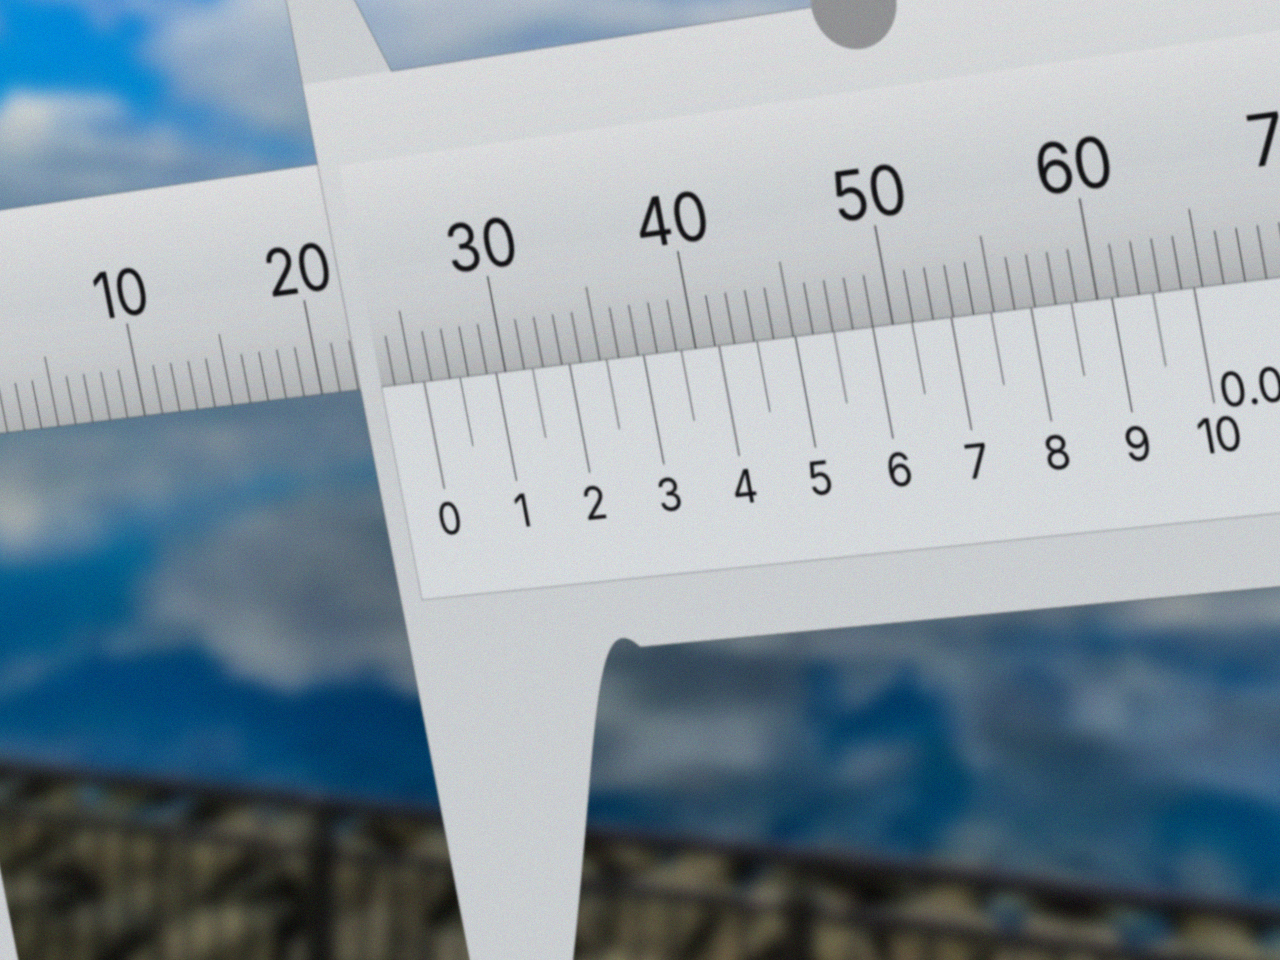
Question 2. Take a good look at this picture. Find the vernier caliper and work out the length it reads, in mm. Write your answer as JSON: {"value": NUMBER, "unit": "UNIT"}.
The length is {"value": 25.6, "unit": "mm"}
